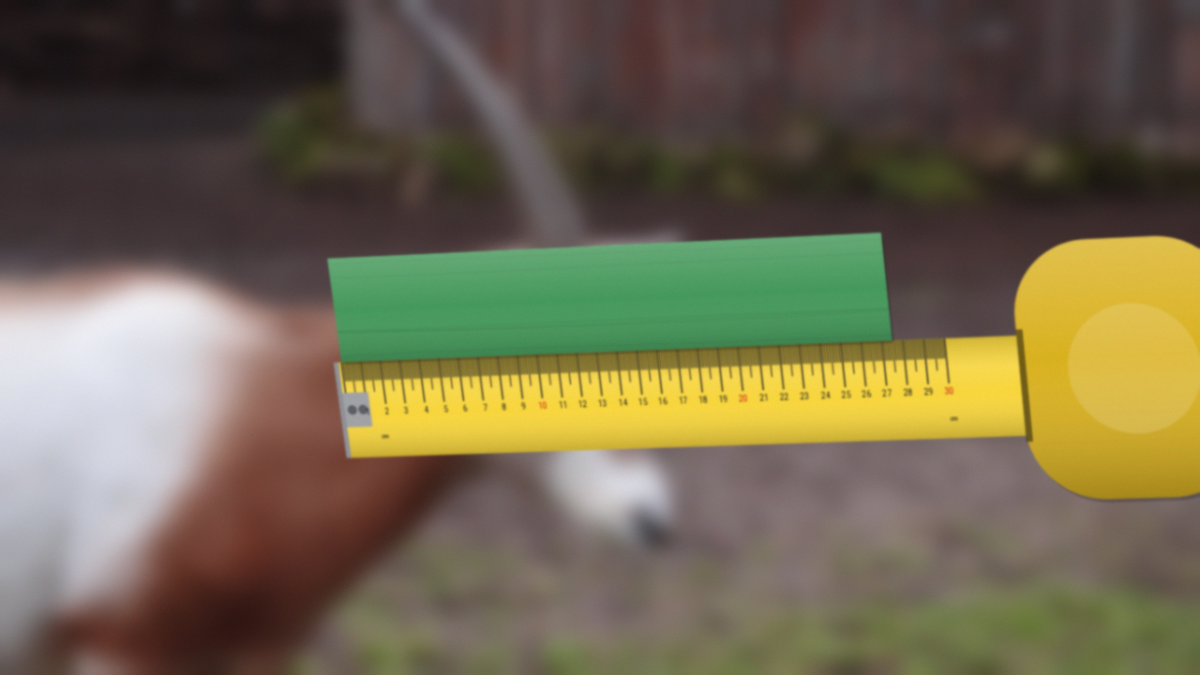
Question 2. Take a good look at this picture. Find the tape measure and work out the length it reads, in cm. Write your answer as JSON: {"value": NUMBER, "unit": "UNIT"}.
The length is {"value": 27.5, "unit": "cm"}
